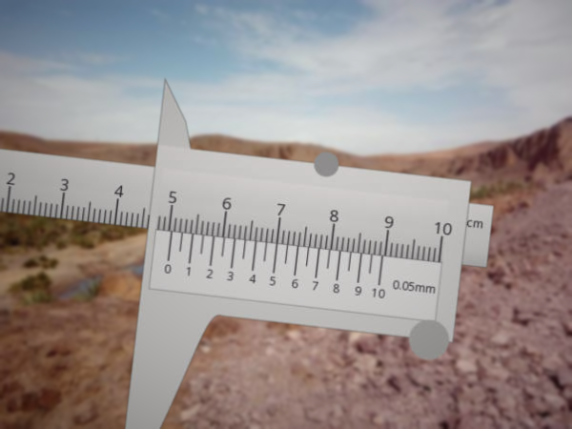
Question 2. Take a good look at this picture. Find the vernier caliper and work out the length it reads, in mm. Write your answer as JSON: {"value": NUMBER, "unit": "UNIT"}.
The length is {"value": 50.5, "unit": "mm"}
